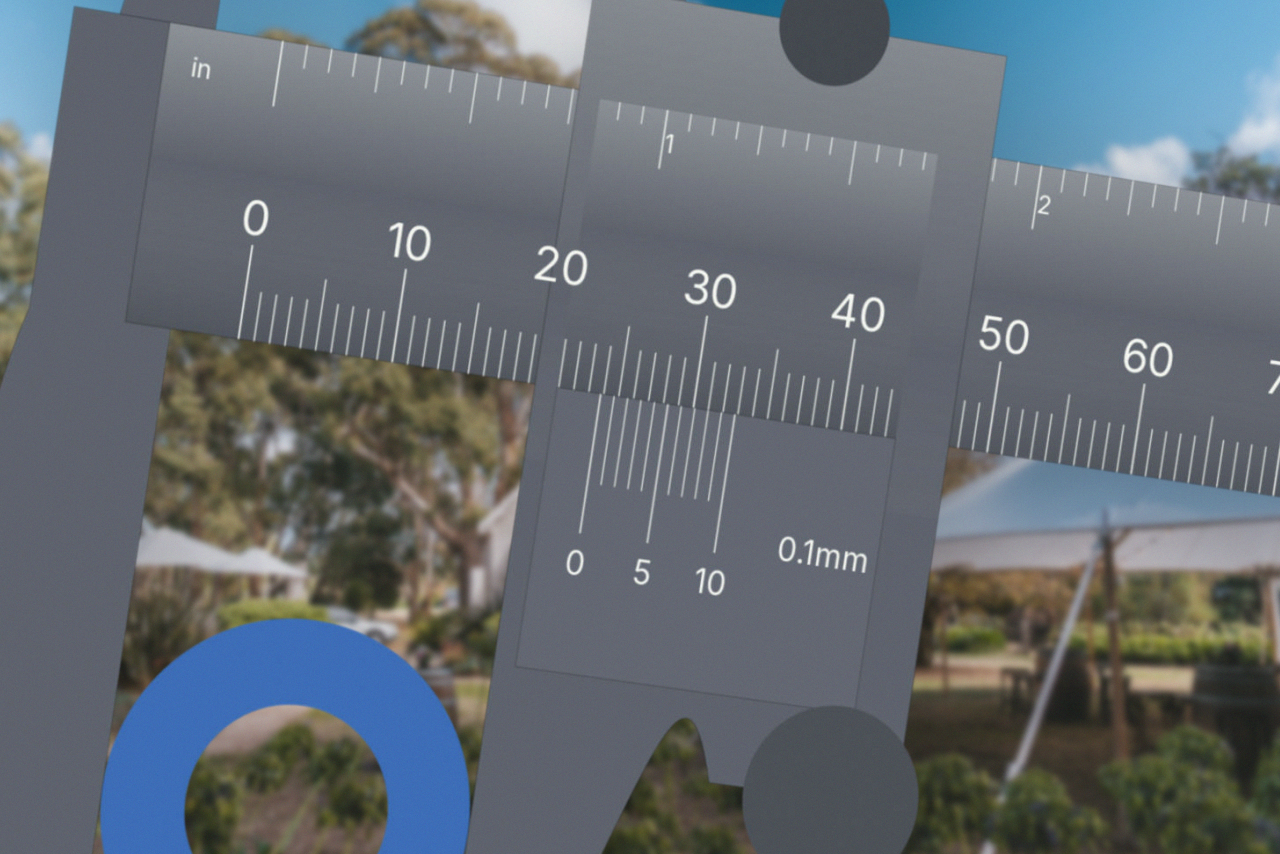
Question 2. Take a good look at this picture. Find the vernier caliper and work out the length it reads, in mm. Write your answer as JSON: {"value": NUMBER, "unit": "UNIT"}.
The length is {"value": 23.8, "unit": "mm"}
